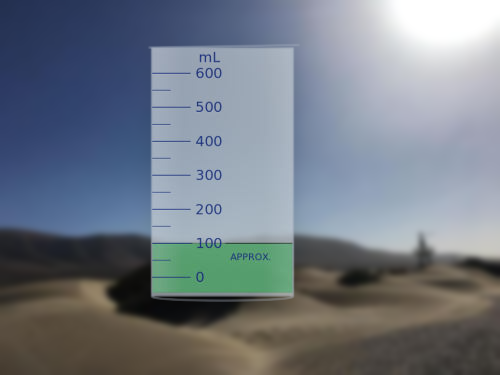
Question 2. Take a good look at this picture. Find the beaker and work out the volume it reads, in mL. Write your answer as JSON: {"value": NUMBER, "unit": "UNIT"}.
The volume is {"value": 100, "unit": "mL"}
